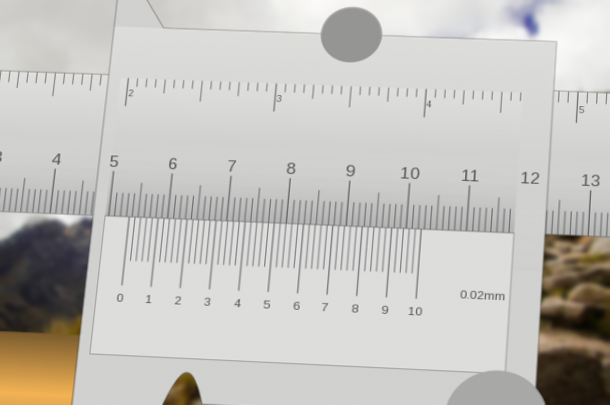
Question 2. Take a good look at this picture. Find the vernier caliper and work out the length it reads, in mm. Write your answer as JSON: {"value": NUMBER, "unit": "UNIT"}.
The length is {"value": 53.5, "unit": "mm"}
